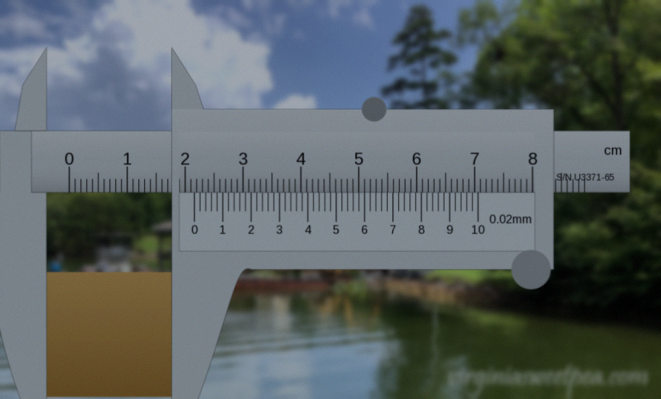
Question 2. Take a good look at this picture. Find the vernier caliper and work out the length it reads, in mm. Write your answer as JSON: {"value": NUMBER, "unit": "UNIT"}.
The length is {"value": 21.6, "unit": "mm"}
